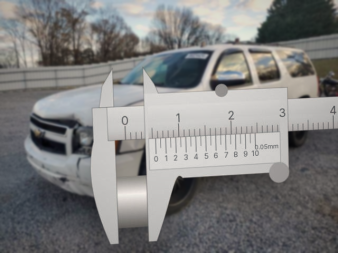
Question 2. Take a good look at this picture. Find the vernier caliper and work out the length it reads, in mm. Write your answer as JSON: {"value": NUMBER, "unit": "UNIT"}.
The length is {"value": 5.6, "unit": "mm"}
